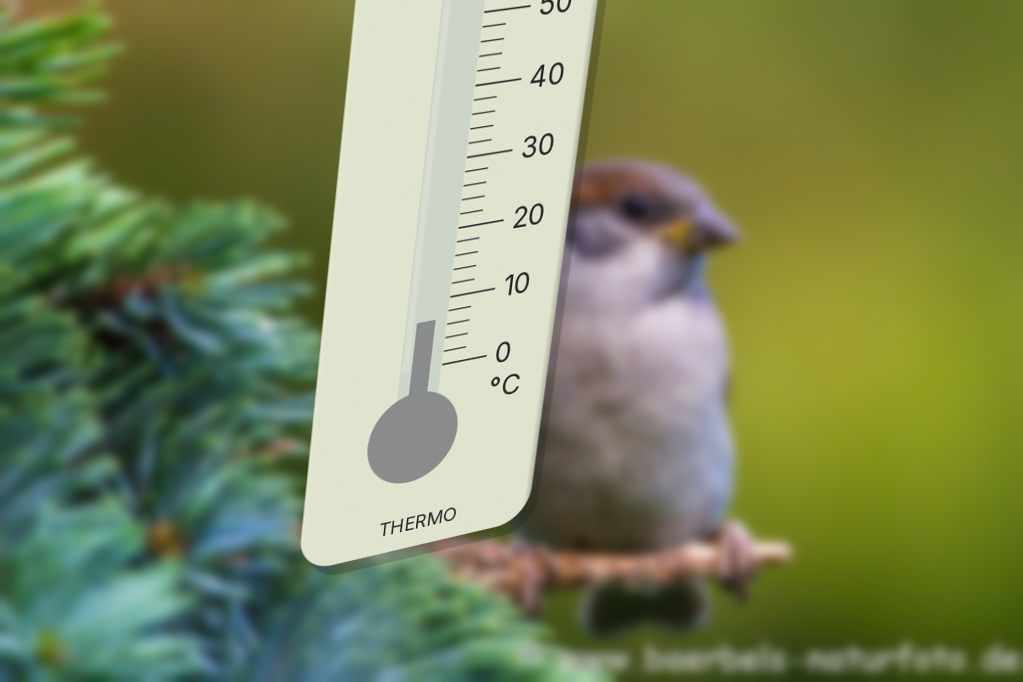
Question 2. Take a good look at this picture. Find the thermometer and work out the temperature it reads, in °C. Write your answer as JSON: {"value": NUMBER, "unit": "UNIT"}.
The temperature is {"value": 7, "unit": "°C"}
